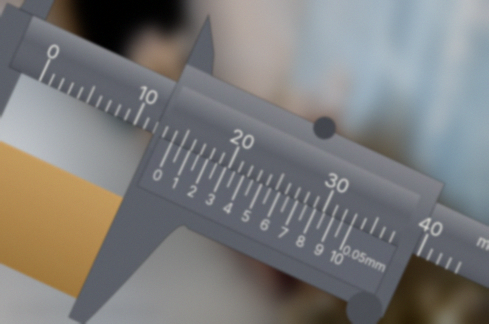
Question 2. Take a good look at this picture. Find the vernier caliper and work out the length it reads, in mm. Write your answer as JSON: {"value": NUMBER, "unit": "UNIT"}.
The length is {"value": 14.0, "unit": "mm"}
